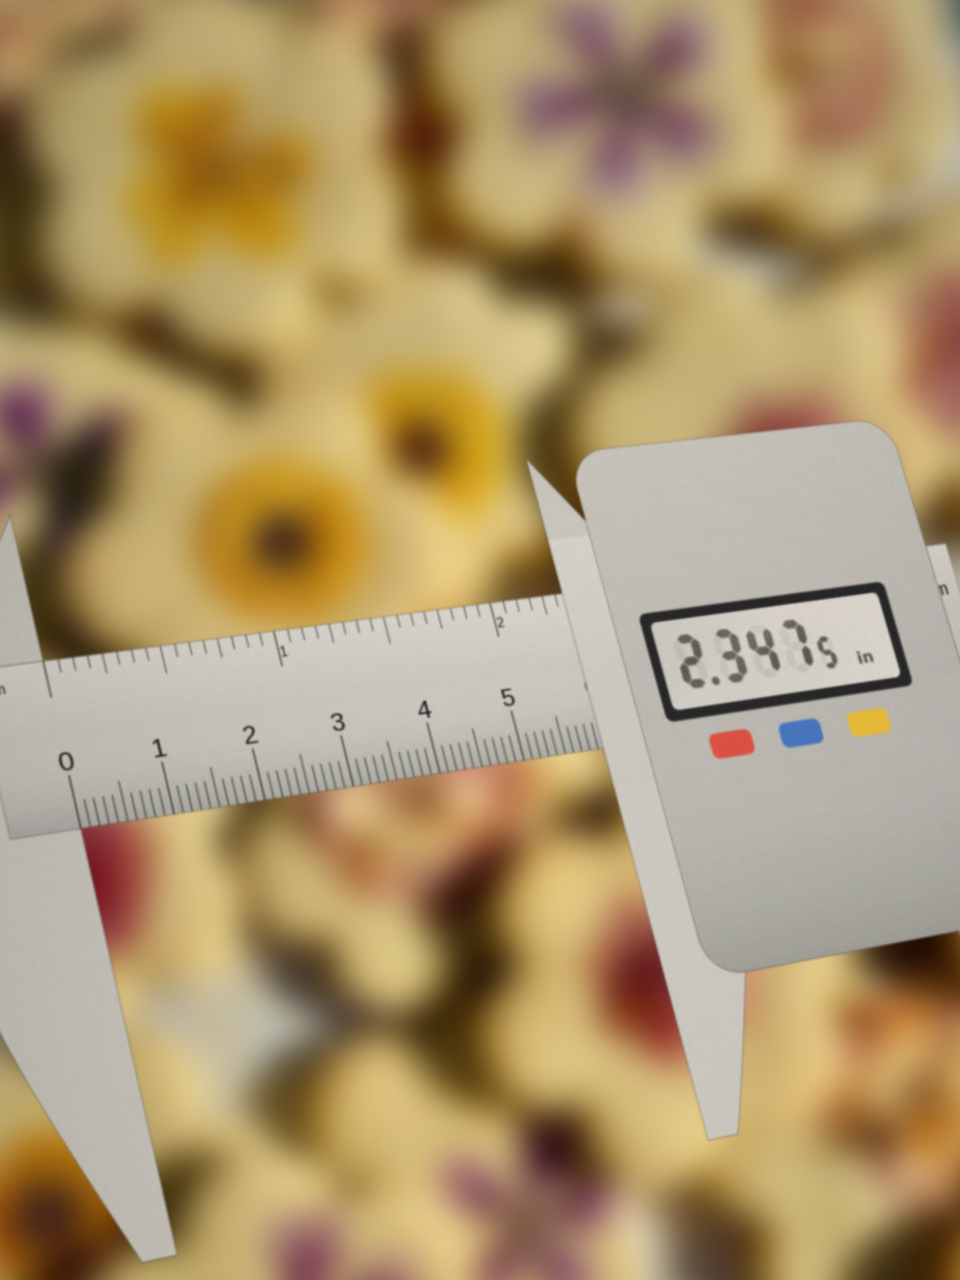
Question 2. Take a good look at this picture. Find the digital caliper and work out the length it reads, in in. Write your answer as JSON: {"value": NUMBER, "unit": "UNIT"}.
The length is {"value": 2.3475, "unit": "in"}
